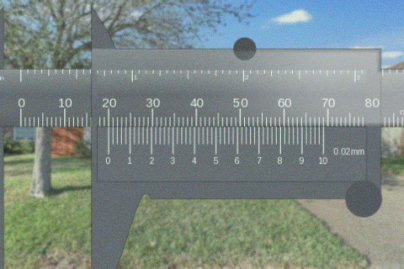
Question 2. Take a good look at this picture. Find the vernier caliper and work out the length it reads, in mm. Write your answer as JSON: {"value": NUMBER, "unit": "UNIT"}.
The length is {"value": 20.0, "unit": "mm"}
